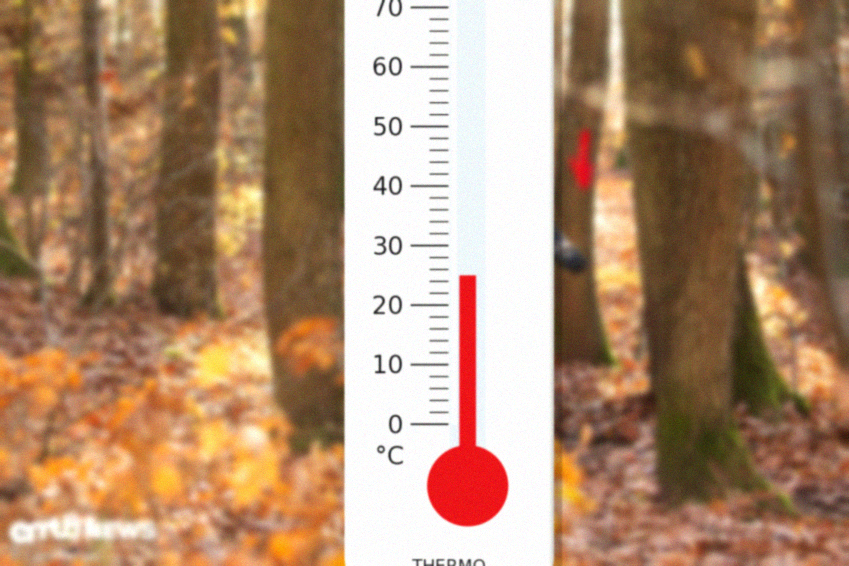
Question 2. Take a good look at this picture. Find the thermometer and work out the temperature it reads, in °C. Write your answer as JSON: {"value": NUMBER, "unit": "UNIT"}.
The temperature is {"value": 25, "unit": "°C"}
